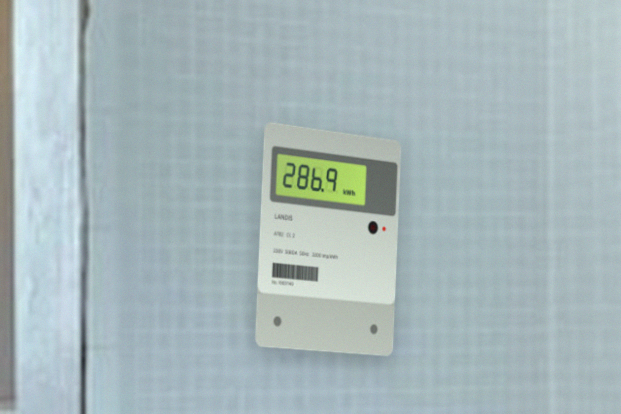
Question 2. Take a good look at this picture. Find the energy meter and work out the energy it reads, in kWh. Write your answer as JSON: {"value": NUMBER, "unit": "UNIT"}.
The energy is {"value": 286.9, "unit": "kWh"}
